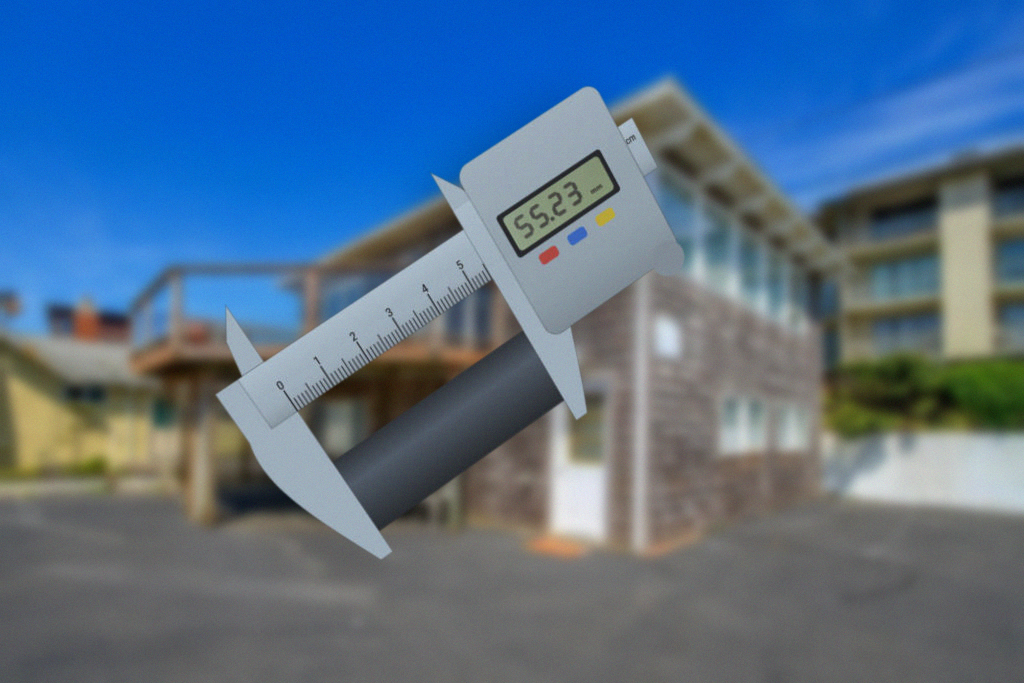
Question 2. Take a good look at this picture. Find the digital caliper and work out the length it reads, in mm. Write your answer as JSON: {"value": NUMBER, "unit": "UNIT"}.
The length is {"value": 55.23, "unit": "mm"}
